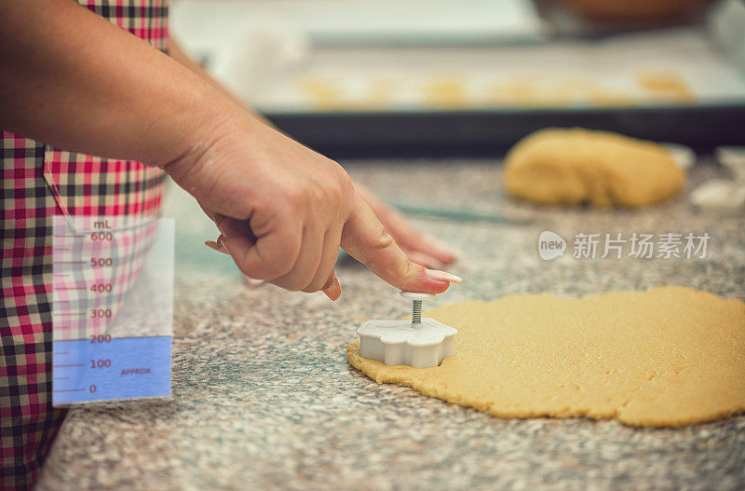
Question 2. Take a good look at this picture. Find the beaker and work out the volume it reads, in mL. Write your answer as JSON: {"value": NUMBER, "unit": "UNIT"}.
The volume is {"value": 200, "unit": "mL"}
